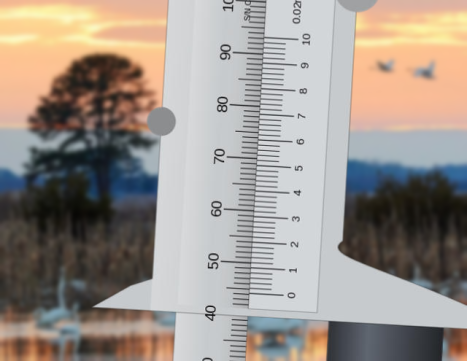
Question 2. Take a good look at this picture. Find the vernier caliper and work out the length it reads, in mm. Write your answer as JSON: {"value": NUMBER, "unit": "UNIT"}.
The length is {"value": 44.2, "unit": "mm"}
